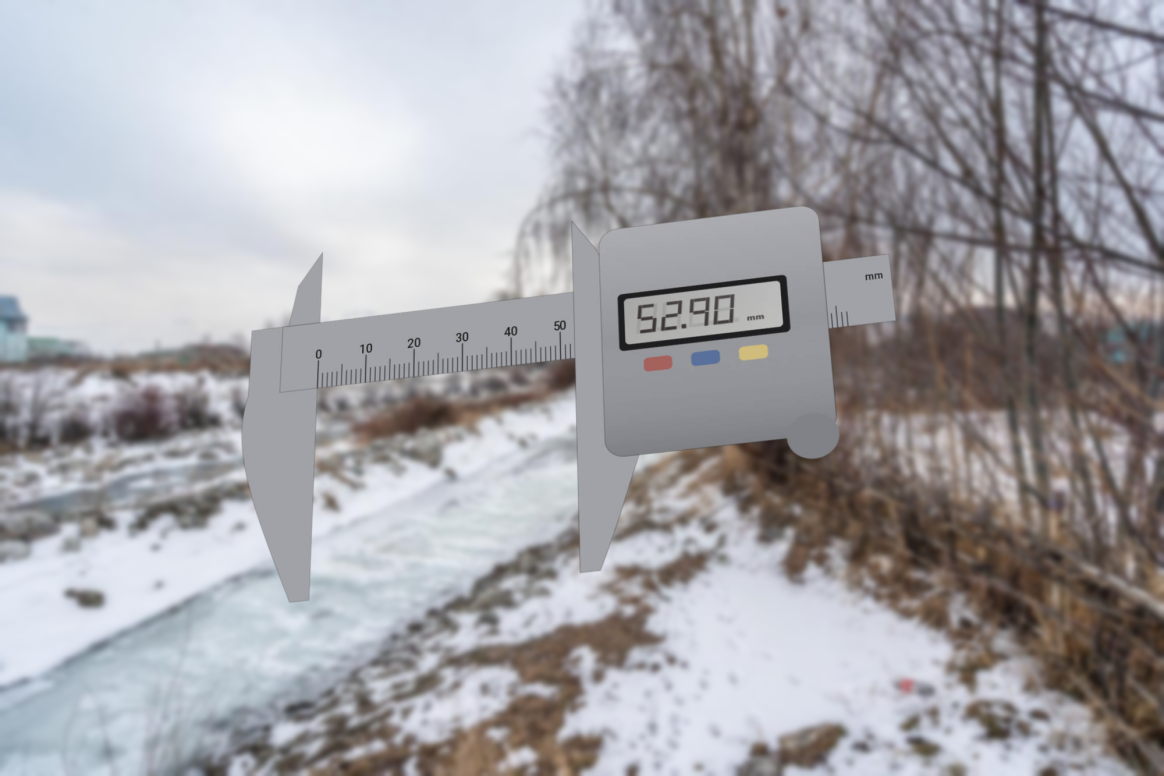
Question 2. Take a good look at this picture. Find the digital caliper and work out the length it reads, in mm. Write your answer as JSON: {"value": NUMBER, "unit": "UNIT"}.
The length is {"value": 52.90, "unit": "mm"}
